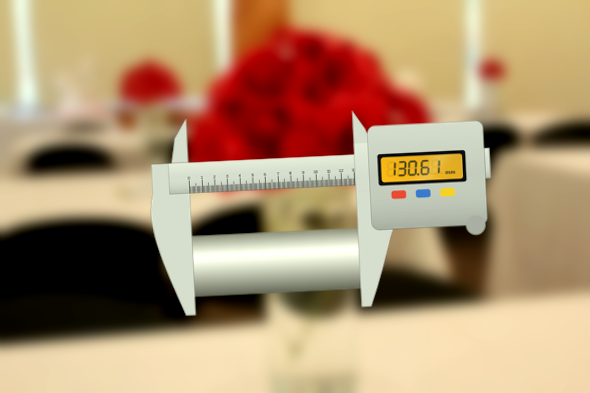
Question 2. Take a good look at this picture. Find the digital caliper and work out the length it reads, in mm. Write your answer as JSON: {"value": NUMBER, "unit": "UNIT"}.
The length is {"value": 130.61, "unit": "mm"}
